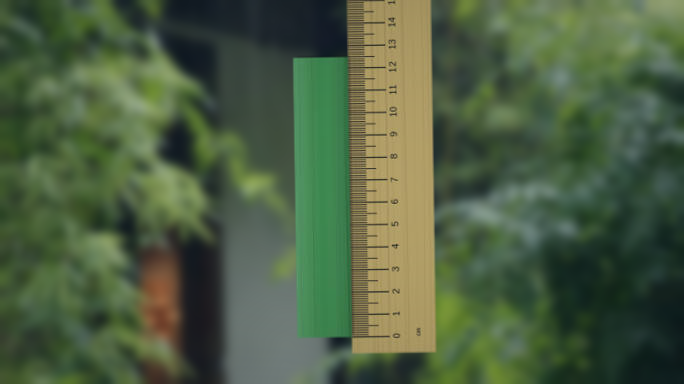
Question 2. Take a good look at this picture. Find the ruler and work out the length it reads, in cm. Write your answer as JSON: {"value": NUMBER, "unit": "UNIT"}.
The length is {"value": 12.5, "unit": "cm"}
